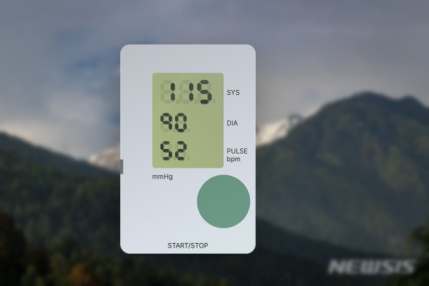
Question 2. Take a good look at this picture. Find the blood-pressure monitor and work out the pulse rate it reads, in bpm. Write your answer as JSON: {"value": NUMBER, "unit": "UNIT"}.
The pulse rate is {"value": 52, "unit": "bpm"}
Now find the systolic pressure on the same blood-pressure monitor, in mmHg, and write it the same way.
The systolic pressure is {"value": 115, "unit": "mmHg"}
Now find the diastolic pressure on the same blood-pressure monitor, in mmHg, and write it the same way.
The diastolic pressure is {"value": 90, "unit": "mmHg"}
